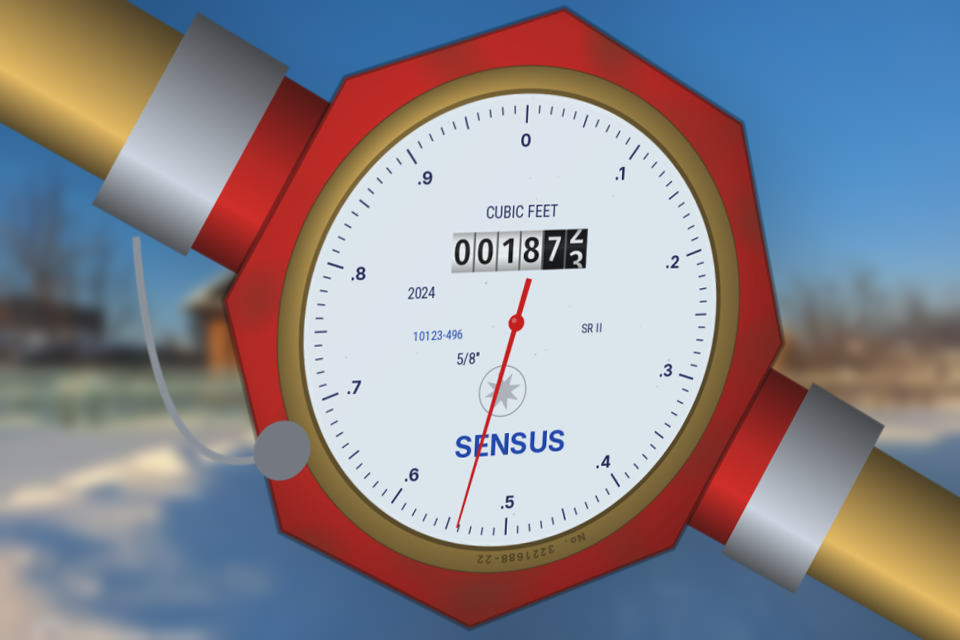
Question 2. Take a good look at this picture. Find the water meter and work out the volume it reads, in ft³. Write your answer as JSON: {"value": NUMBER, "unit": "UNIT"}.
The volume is {"value": 1872.54, "unit": "ft³"}
